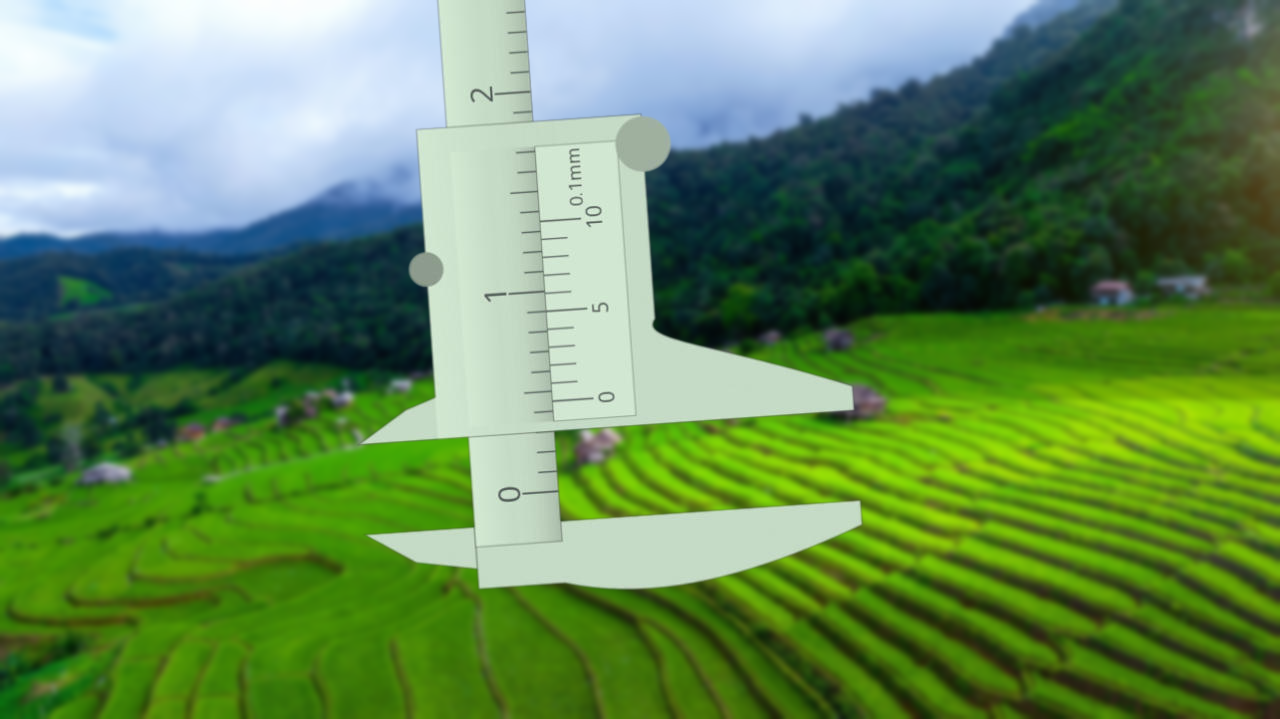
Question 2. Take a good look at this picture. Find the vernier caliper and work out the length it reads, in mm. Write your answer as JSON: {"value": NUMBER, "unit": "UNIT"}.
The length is {"value": 4.5, "unit": "mm"}
